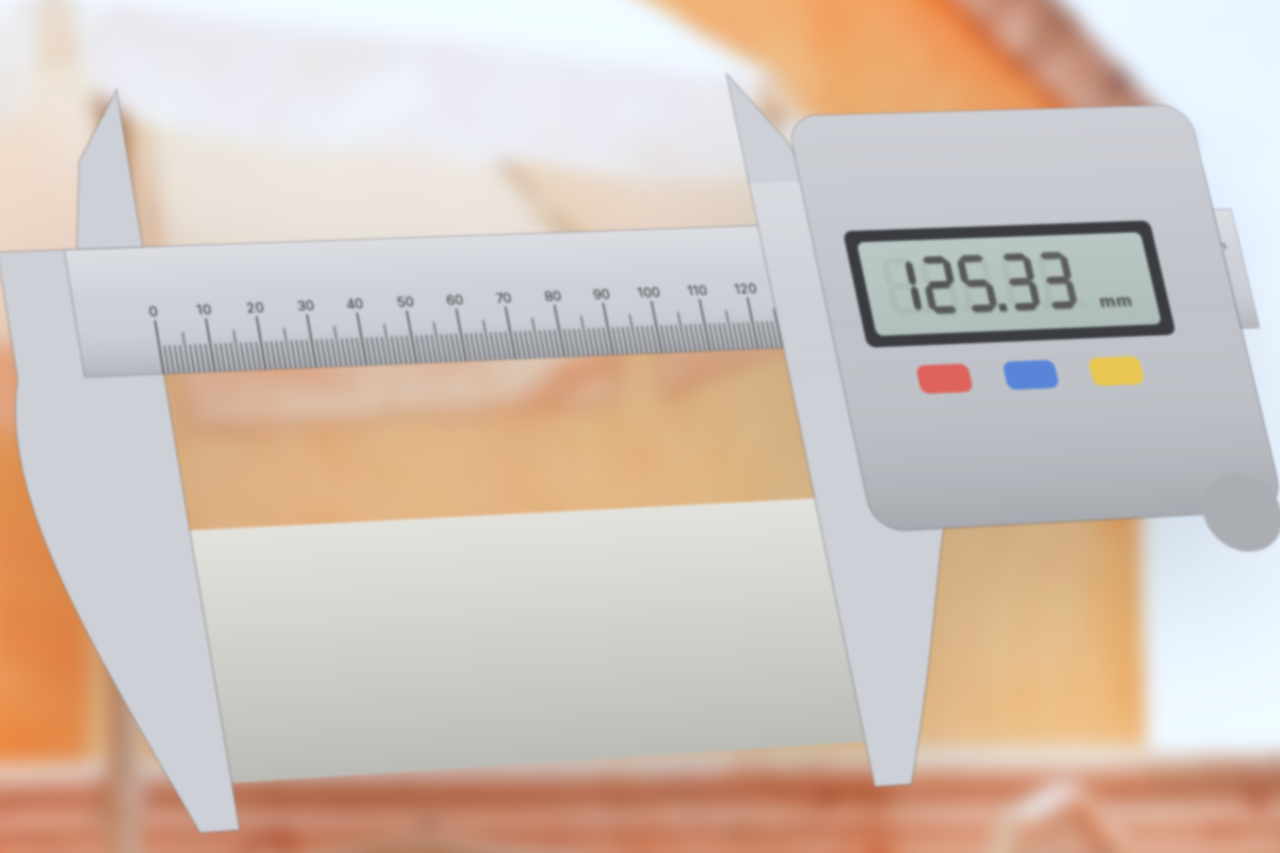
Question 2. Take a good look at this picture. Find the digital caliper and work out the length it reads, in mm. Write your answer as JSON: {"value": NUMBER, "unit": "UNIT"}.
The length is {"value": 125.33, "unit": "mm"}
